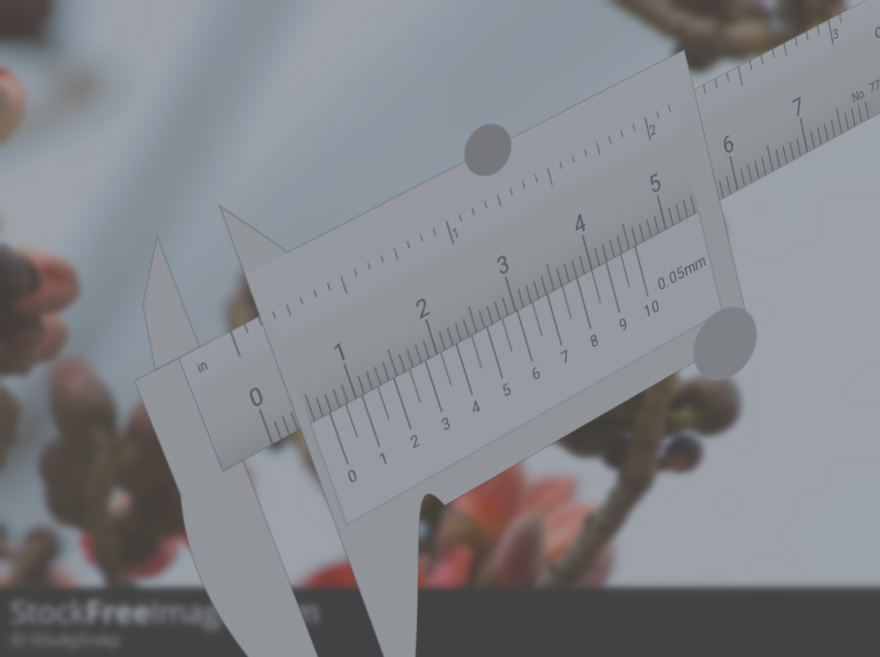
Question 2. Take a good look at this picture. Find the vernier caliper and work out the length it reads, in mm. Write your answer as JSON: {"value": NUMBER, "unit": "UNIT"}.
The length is {"value": 6.8, "unit": "mm"}
